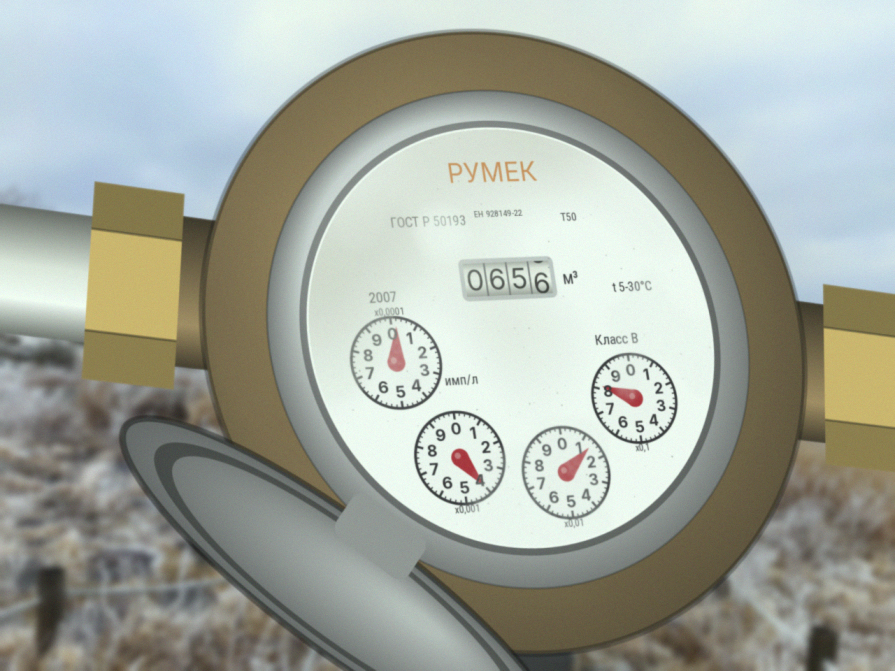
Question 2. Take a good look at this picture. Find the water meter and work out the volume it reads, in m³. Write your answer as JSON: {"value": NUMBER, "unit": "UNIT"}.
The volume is {"value": 655.8140, "unit": "m³"}
